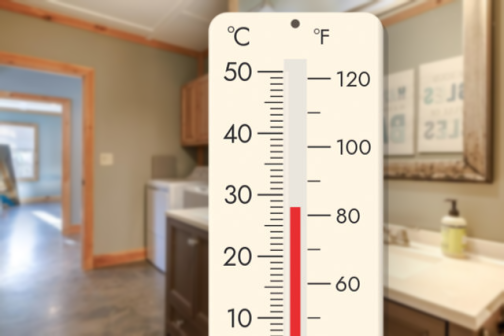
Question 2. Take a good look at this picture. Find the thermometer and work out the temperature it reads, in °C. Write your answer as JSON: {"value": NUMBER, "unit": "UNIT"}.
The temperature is {"value": 28, "unit": "°C"}
